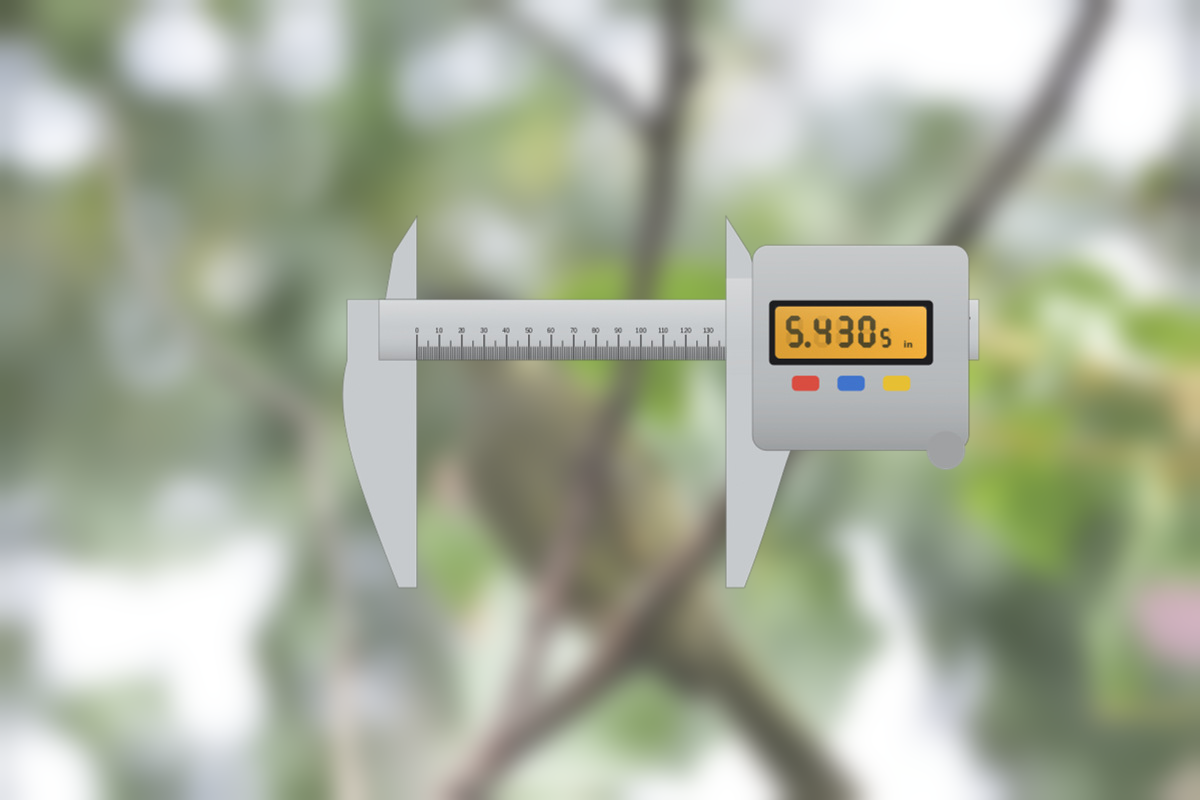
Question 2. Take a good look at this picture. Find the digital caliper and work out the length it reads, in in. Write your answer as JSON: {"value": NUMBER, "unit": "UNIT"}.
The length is {"value": 5.4305, "unit": "in"}
